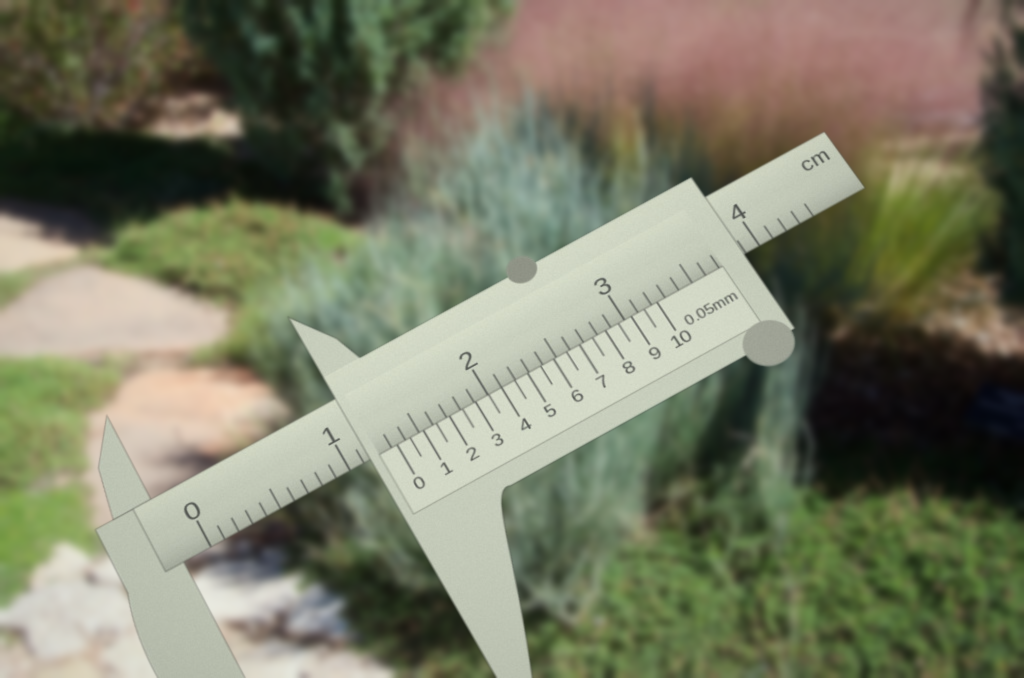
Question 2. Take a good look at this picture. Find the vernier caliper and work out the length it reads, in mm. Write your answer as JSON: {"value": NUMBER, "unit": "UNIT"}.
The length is {"value": 13.4, "unit": "mm"}
